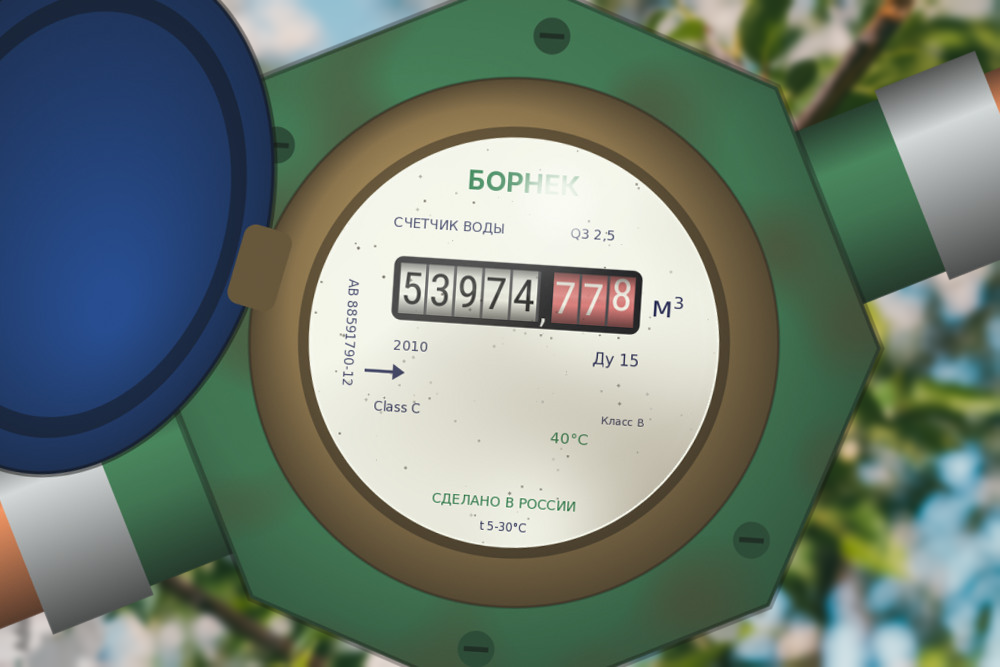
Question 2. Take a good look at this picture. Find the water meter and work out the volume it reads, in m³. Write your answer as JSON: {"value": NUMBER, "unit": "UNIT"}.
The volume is {"value": 53974.778, "unit": "m³"}
